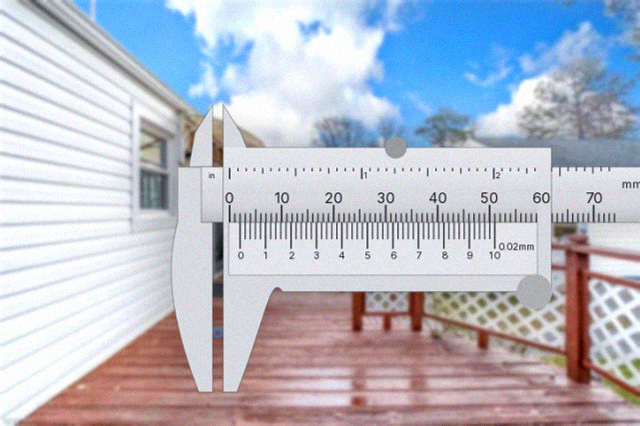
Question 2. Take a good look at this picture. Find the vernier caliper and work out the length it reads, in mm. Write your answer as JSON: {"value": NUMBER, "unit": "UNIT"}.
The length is {"value": 2.0, "unit": "mm"}
